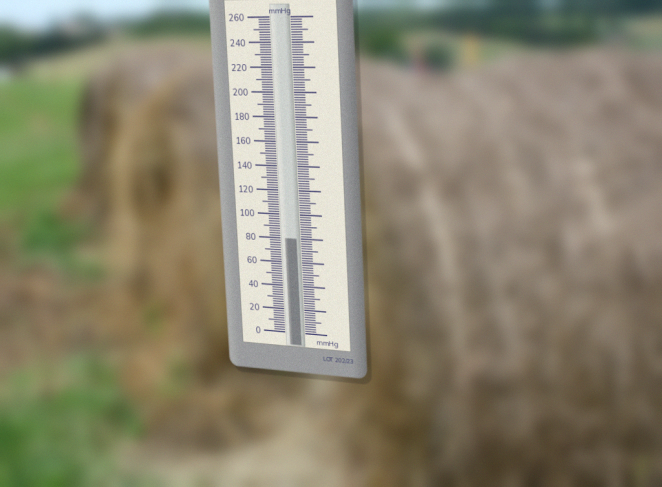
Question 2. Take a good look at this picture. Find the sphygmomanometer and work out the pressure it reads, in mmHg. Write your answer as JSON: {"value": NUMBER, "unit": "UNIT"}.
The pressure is {"value": 80, "unit": "mmHg"}
